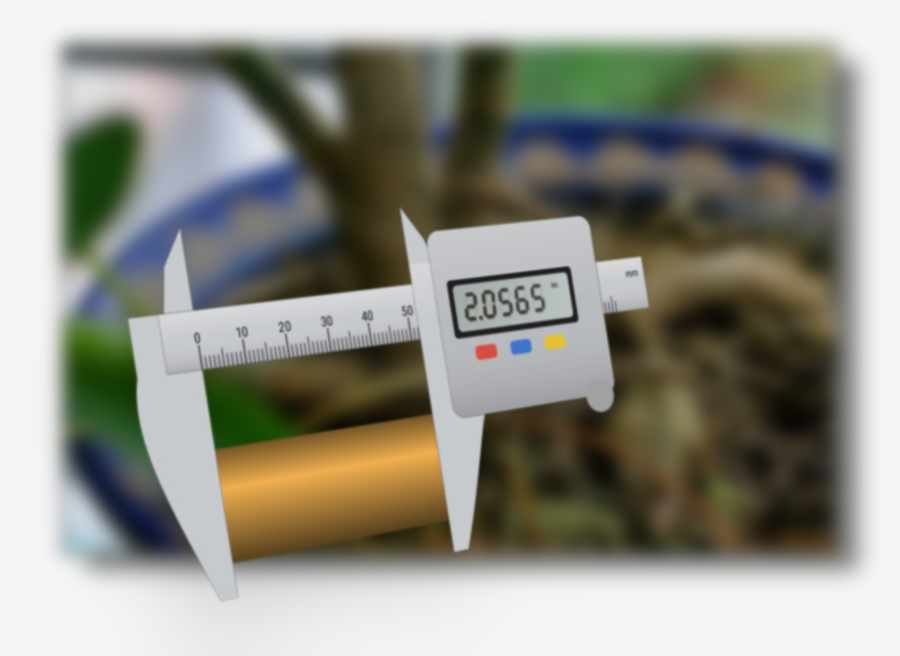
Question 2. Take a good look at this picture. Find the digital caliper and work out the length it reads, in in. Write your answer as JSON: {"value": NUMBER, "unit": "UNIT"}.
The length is {"value": 2.0565, "unit": "in"}
